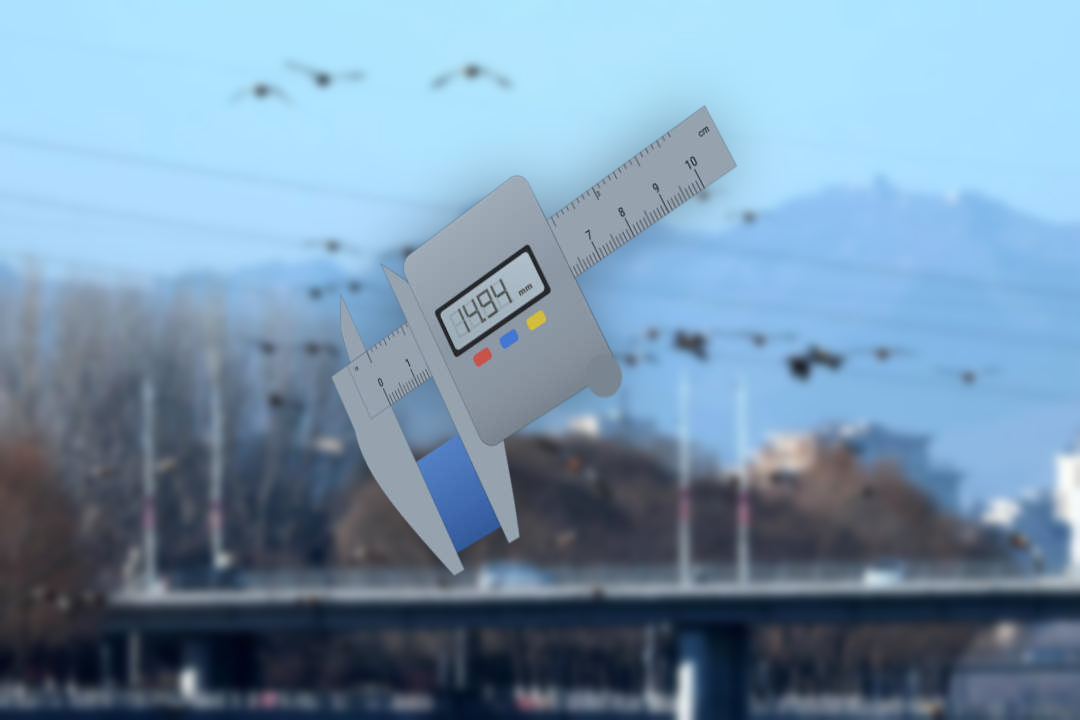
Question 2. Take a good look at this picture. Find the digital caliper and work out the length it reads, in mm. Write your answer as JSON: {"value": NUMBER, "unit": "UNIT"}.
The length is {"value": 14.94, "unit": "mm"}
